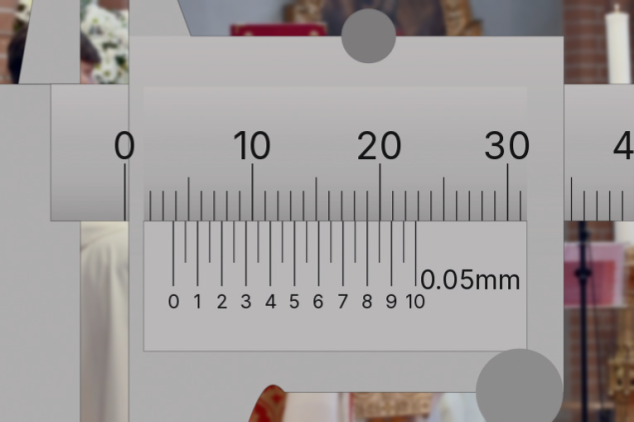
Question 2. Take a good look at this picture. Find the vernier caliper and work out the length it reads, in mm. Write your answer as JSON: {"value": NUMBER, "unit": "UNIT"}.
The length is {"value": 3.8, "unit": "mm"}
